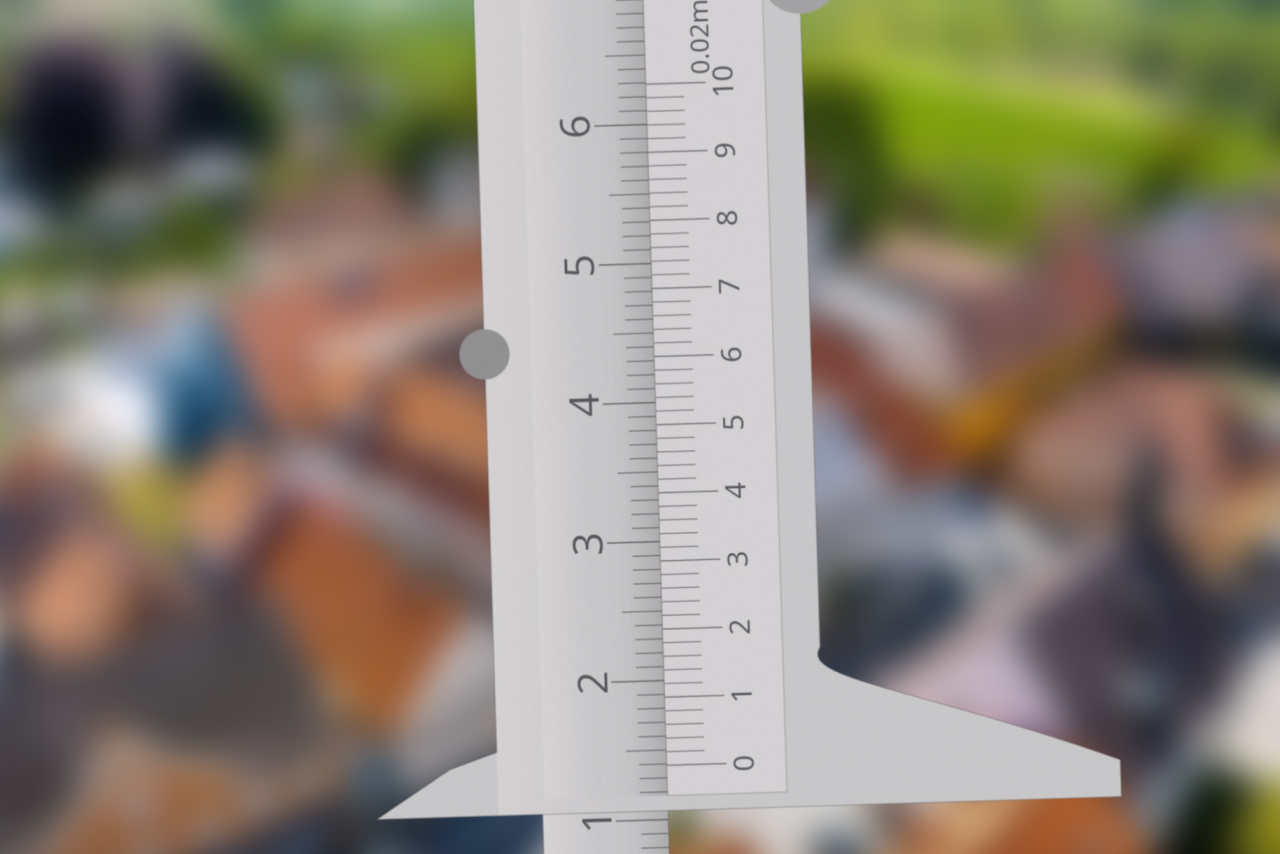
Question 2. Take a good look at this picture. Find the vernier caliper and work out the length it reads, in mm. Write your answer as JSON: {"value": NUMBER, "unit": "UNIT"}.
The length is {"value": 13.9, "unit": "mm"}
